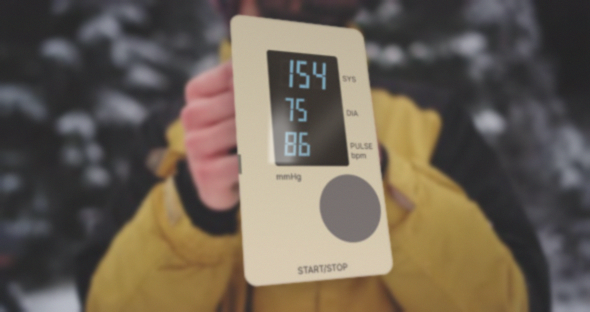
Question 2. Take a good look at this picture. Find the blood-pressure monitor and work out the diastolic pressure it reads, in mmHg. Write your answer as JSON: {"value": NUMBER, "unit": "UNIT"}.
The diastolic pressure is {"value": 75, "unit": "mmHg"}
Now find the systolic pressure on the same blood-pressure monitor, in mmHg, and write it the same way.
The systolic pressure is {"value": 154, "unit": "mmHg"}
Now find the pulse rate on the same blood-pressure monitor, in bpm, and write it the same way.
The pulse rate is {"value": 86, "unit": "bpm"}
